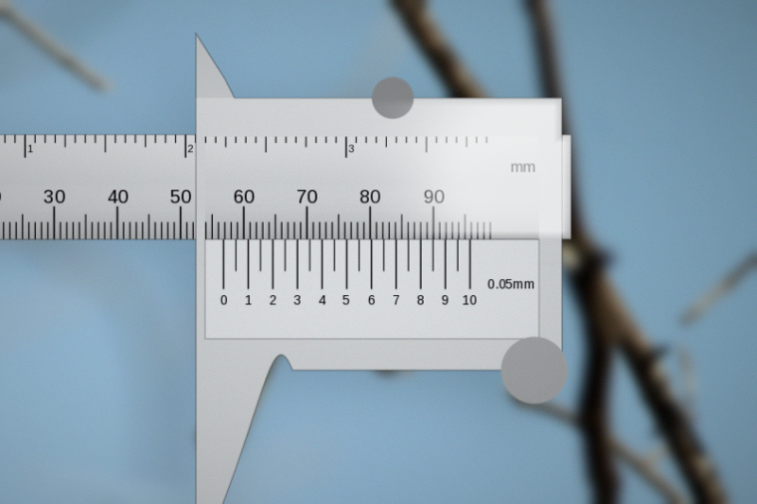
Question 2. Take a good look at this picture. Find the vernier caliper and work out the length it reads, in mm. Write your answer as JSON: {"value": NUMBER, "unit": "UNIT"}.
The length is {"value": 56.8, "unit": "mm"}
